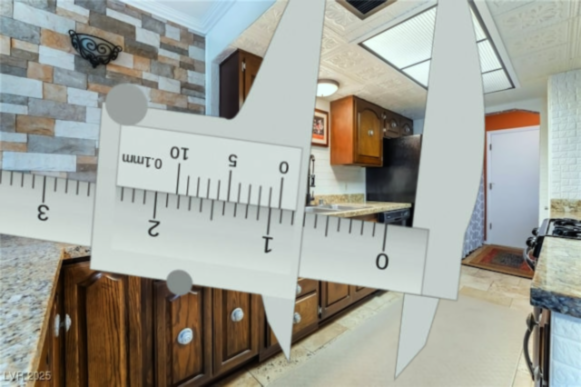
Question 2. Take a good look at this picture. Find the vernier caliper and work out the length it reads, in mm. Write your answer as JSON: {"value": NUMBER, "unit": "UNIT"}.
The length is {"value": 9.2, "unit": "mm"}
